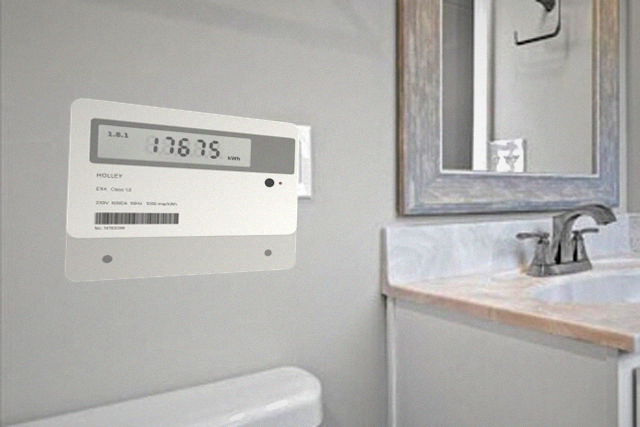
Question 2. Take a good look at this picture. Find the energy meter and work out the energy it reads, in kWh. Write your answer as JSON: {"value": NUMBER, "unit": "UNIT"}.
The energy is {"value": 17675, "unit": "kWh"}
